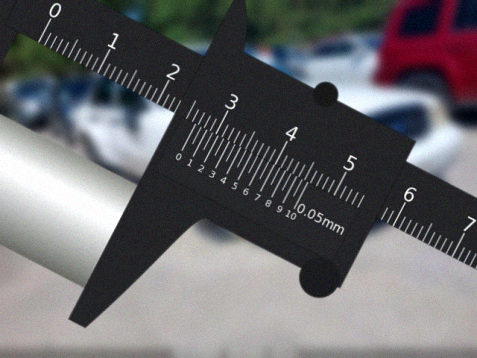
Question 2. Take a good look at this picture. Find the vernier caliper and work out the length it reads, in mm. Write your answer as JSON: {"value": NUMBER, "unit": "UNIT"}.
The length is {"value": 26.6, "unit": "mm"}
